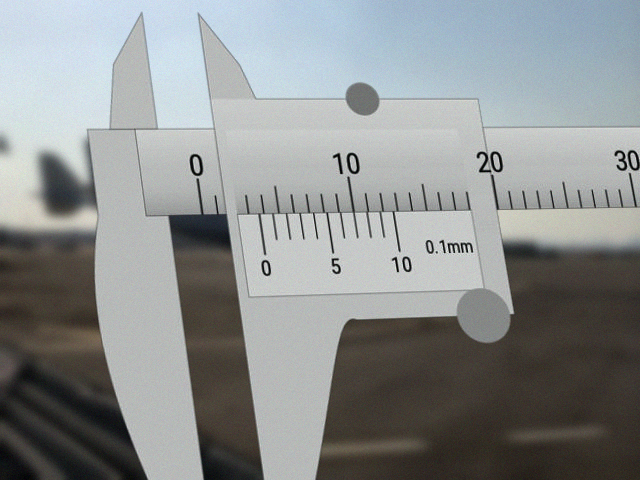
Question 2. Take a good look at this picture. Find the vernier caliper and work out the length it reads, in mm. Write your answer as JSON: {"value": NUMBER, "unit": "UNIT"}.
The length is {"value": 3.7, "unit": "mm"}
